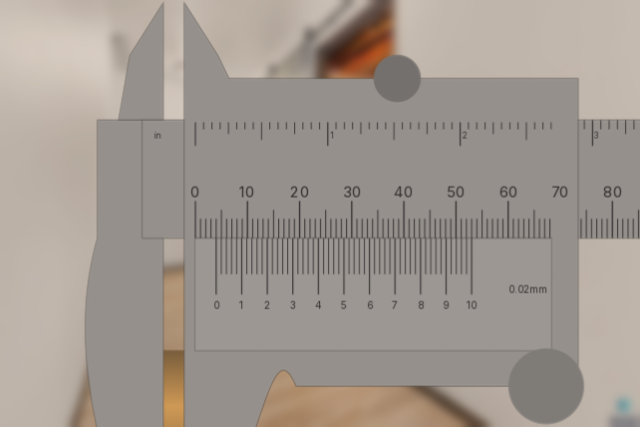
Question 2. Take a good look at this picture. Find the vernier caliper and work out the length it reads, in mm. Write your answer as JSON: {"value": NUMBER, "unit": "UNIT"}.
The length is {"value": 4.0, "unit": "mm"}
